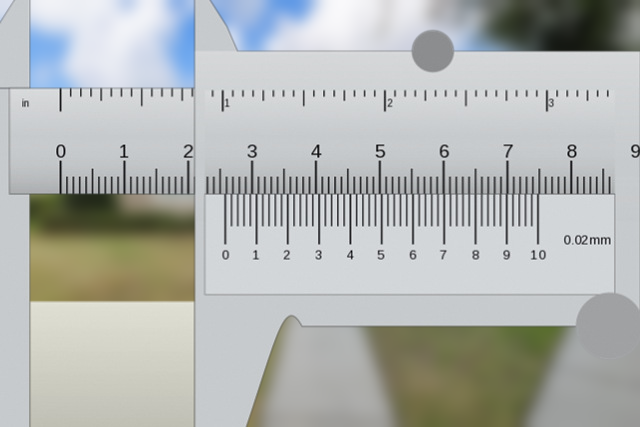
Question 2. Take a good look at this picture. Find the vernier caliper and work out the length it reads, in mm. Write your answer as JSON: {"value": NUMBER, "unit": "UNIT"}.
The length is {"value": 25.8, "unit": "mm"}
